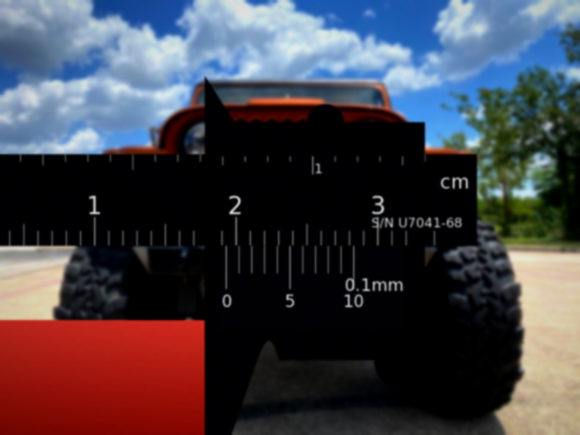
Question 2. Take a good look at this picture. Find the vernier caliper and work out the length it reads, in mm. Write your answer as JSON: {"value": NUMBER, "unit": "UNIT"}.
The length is {"value": 19.3, "unit": "mm"}
